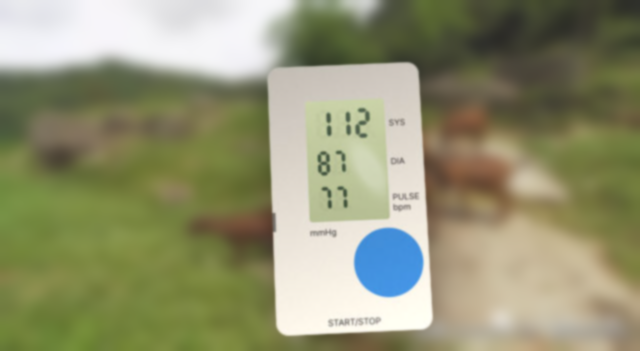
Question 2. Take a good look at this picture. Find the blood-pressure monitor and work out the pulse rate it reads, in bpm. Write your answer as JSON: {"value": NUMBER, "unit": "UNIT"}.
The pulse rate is {"value": 77, "unit": "bpm"}
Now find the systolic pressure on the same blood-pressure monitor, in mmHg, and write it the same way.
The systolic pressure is {"value": 112, "unit": "mmHg"}
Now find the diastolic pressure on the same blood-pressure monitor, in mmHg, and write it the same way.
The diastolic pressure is {"value": 87, "unit": "mmHg"}
